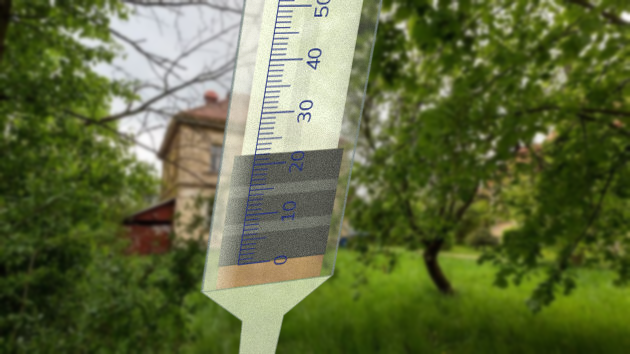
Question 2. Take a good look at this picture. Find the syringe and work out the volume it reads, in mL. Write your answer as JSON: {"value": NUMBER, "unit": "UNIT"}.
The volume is {"value": 0, "unit": "mL"}
